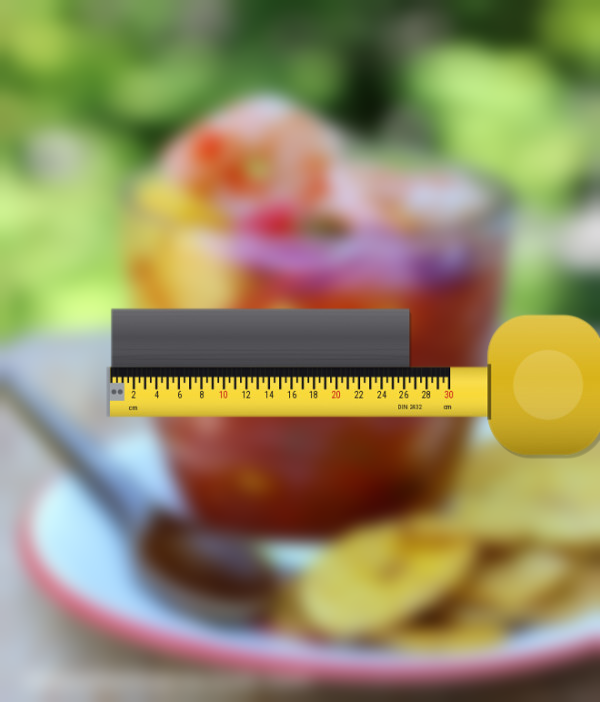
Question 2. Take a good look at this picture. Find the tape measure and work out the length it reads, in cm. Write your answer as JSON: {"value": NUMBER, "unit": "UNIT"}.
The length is {"value": 26.5, "unit": "cm"}
